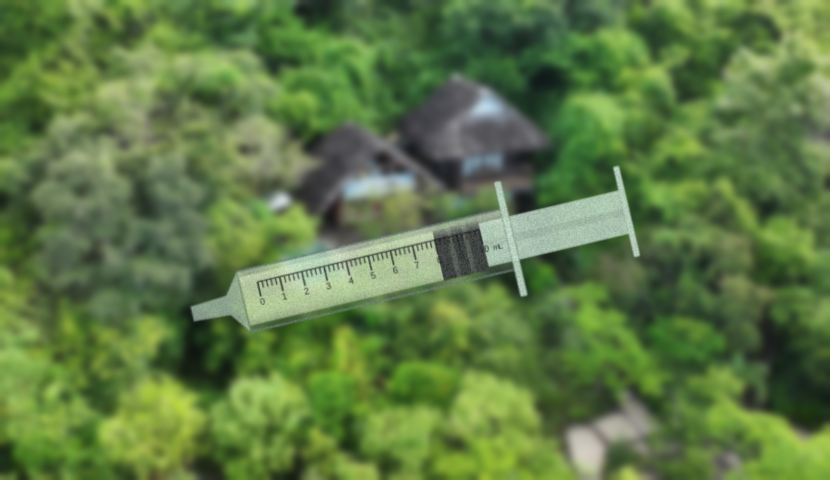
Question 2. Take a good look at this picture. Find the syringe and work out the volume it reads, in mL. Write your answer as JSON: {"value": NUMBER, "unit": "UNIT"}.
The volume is {"value": 8, "unit": "mL"}
